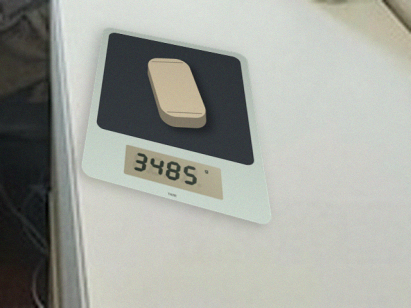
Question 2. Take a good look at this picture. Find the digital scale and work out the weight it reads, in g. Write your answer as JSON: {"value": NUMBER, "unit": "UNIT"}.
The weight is {"value": 3485, "unit": "g"}
